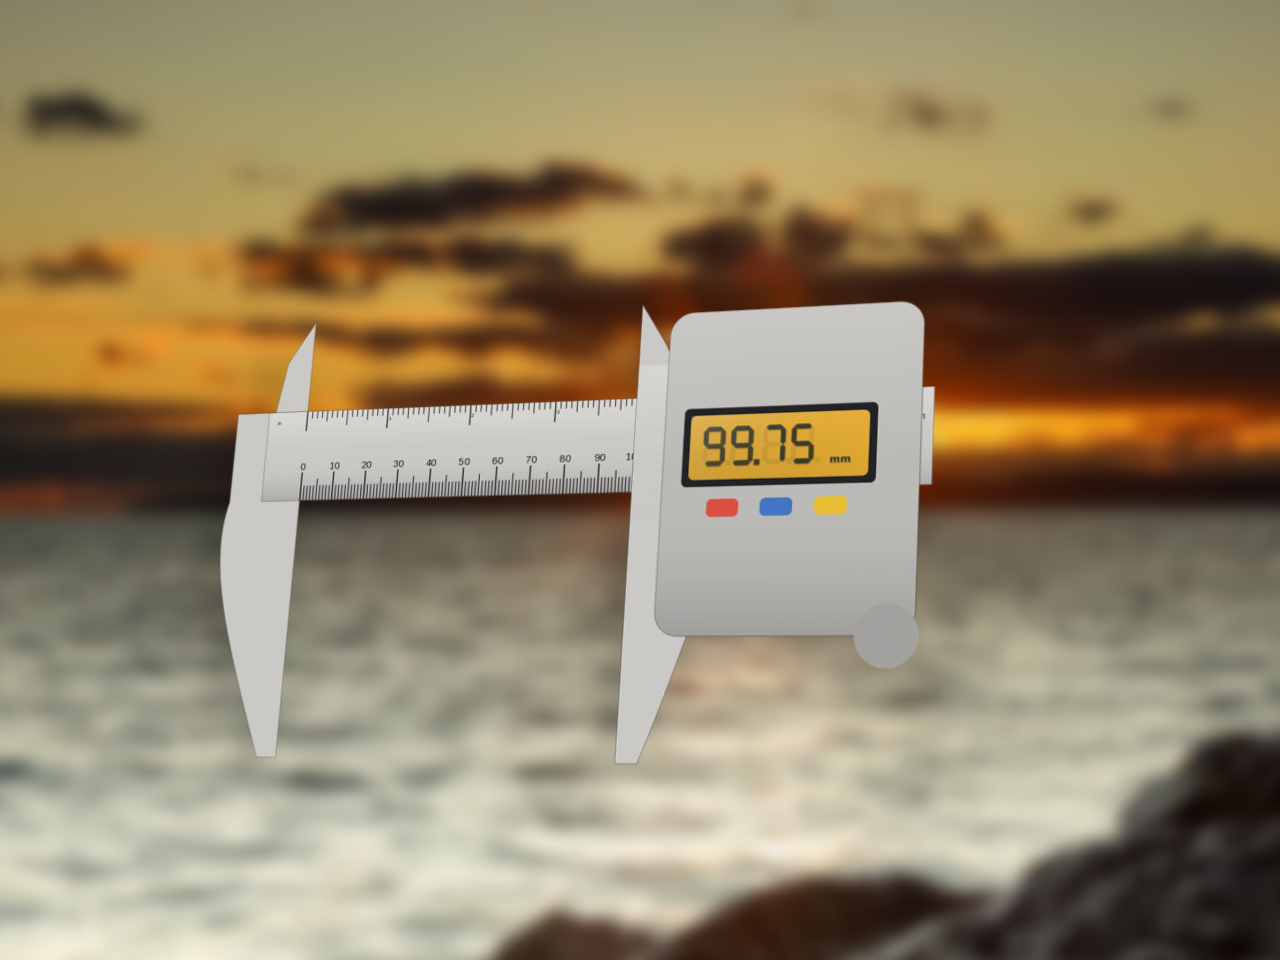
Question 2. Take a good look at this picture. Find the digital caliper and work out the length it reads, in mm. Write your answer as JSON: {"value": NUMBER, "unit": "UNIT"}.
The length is {"value": 99.75, "unit": "mm"}
